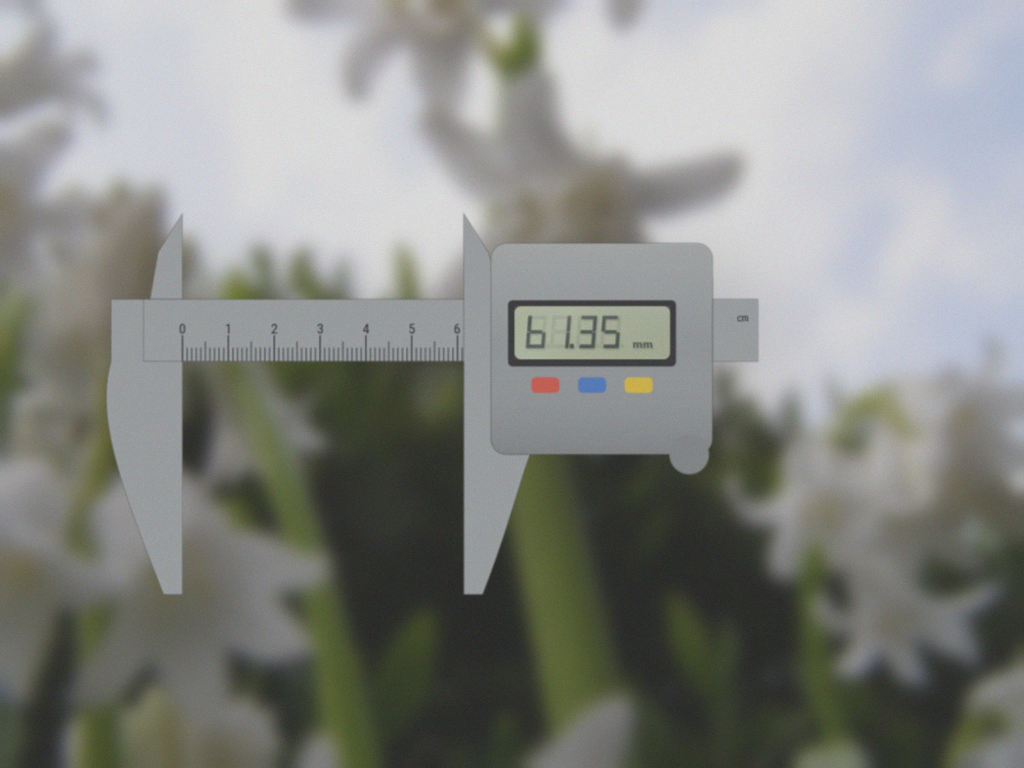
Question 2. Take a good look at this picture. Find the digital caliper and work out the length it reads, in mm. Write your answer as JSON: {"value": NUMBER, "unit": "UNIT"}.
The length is {"value": 61.35, "unit": "mm"}
